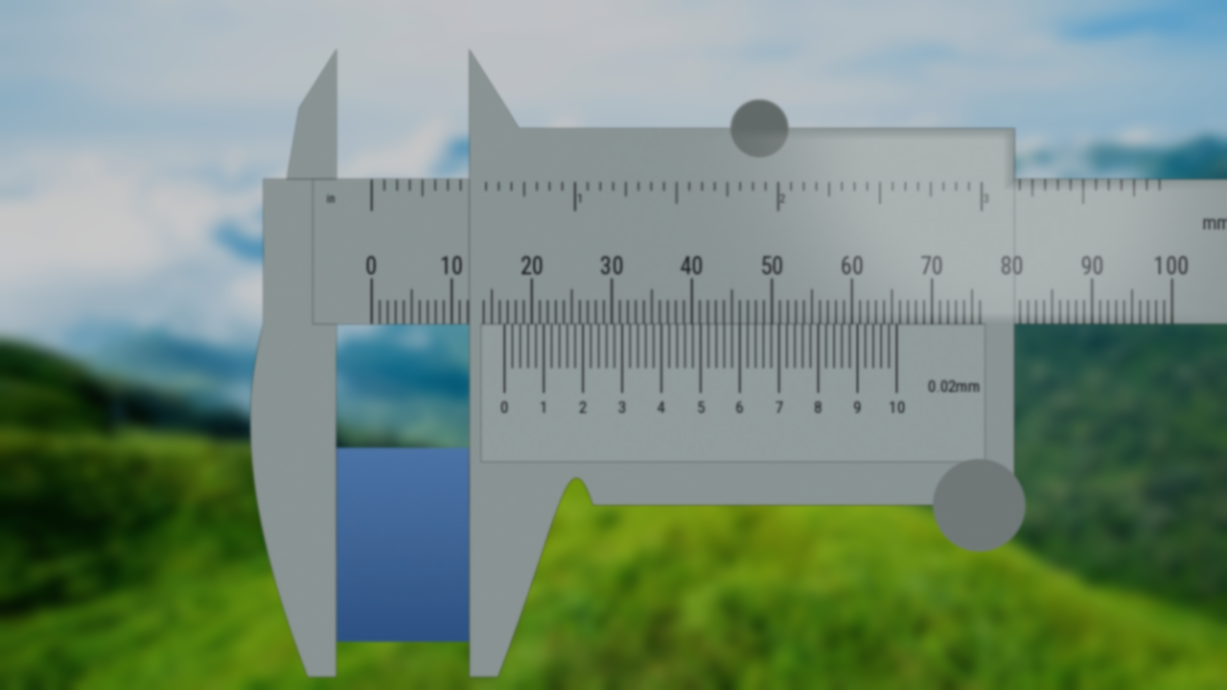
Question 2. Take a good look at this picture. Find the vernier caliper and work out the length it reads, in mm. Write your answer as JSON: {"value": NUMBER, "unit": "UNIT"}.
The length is {"value": 16.6, "unit": "mm"}
